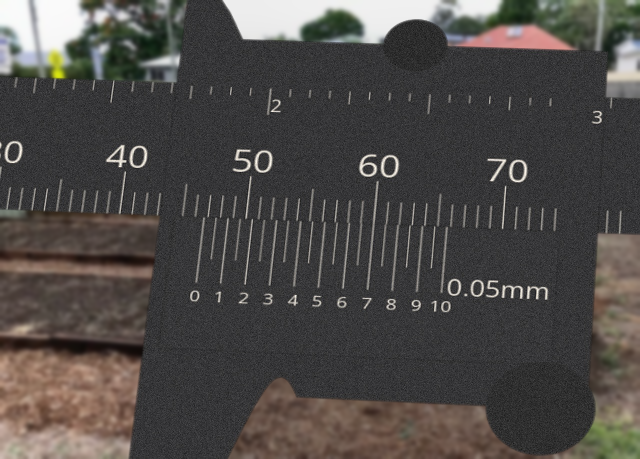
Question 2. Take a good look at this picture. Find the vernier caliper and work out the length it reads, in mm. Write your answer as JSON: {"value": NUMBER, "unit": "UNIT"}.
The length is {"value": 46.7, "unit": "mm"}
